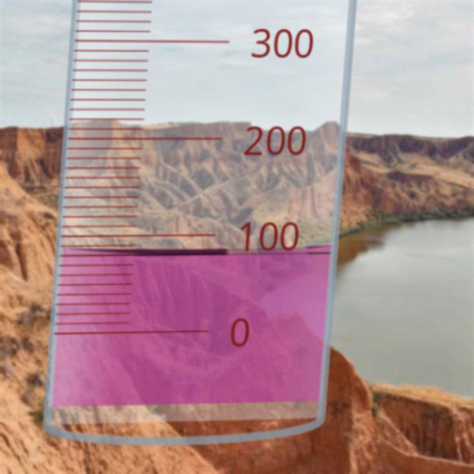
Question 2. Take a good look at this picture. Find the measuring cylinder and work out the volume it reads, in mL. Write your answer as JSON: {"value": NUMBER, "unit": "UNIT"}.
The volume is {"value": 80, "unit": "mL"}
